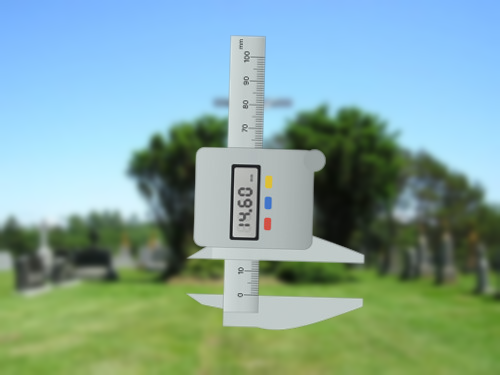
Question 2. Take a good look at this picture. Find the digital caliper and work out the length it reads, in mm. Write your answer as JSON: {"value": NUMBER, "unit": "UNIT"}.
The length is {"value": 14.60, "unit": "mm"}
